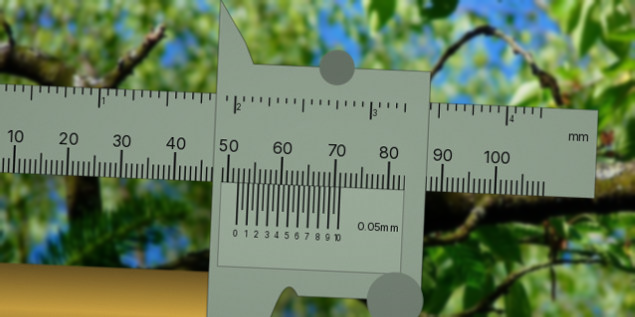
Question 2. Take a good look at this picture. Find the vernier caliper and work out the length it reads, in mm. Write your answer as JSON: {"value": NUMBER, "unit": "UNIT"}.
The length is {"value": 52.0, "unit": "mm"}
